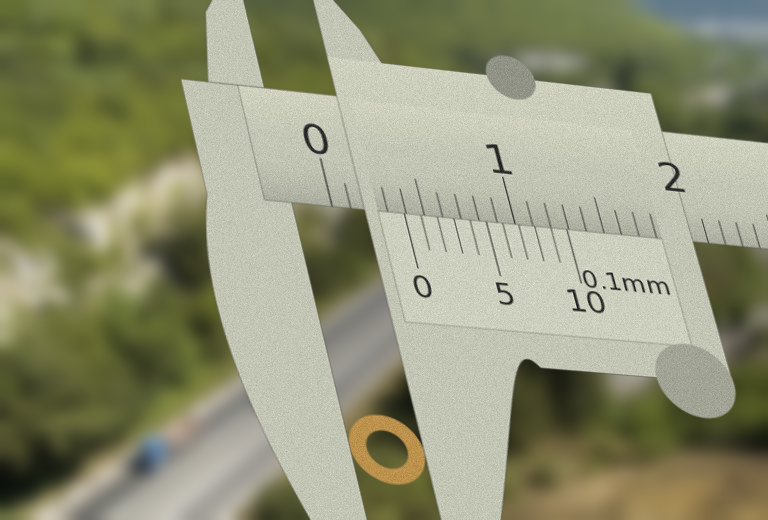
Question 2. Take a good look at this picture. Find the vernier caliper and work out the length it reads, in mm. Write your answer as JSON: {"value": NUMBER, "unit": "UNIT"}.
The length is {"value": 3.9, "unit": "mm"}
